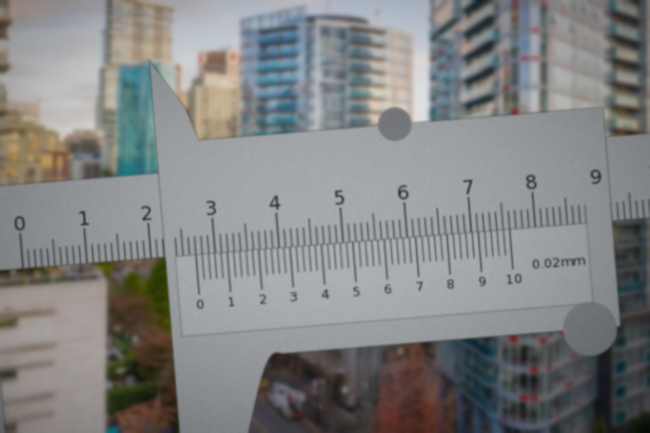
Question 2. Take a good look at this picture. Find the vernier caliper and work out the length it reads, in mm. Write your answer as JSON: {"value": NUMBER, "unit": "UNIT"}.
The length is {"value": 27.0, "unit": "mm"}
